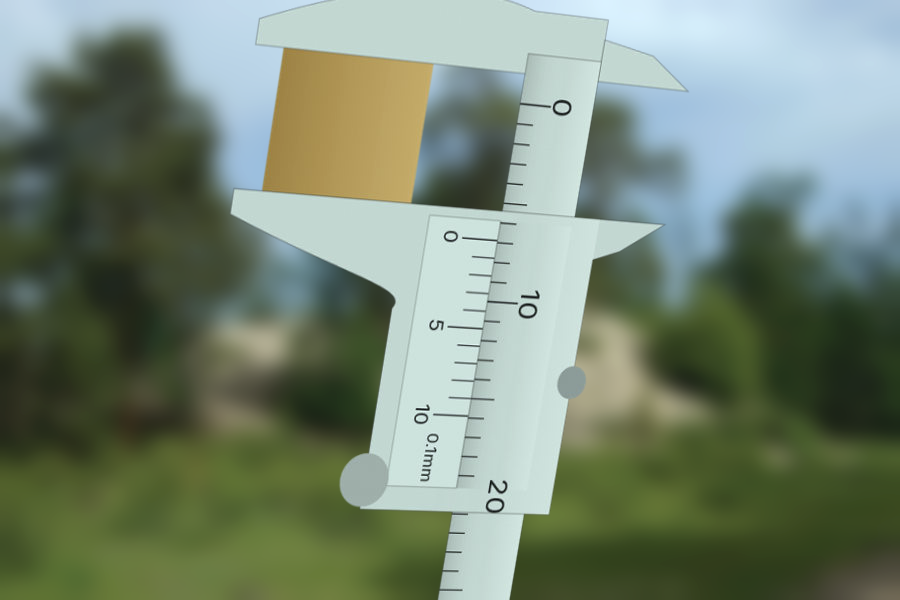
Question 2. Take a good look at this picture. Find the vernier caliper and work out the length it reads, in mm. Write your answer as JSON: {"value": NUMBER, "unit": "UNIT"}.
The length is {"value": 6.9, "unit": "mm"}
